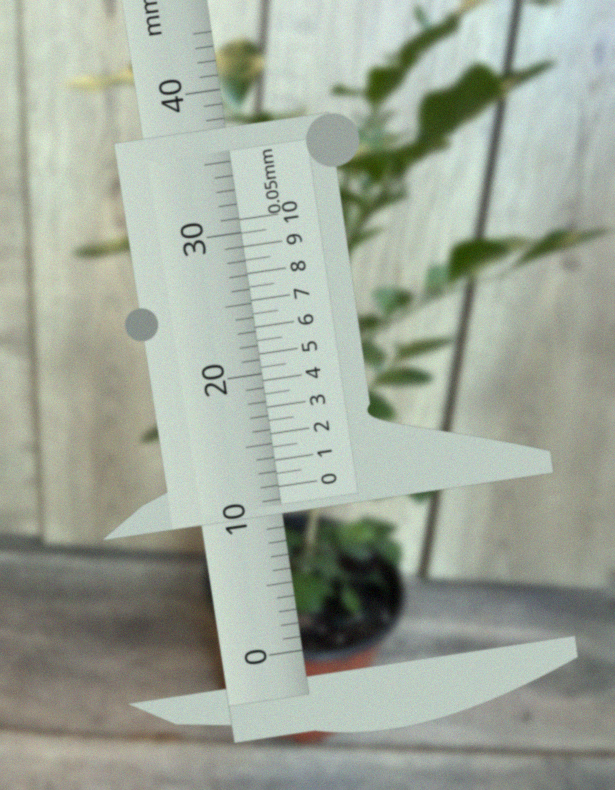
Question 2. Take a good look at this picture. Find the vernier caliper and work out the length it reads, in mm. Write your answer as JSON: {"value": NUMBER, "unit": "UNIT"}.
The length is {"value": 11.9, "unit": "mm"}
